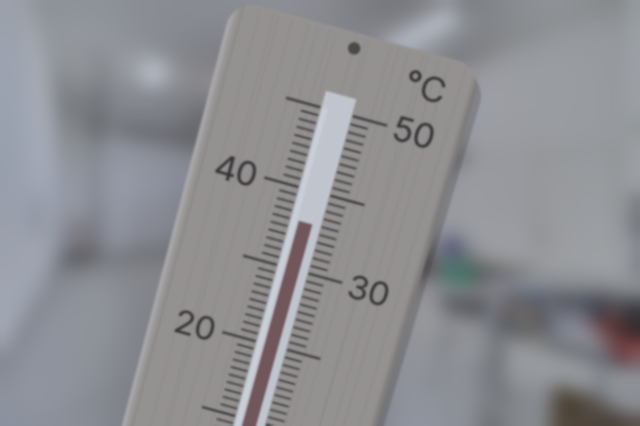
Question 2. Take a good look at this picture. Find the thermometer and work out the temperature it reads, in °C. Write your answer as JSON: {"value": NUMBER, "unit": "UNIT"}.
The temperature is {"value": 36, "unit": "°C"}
